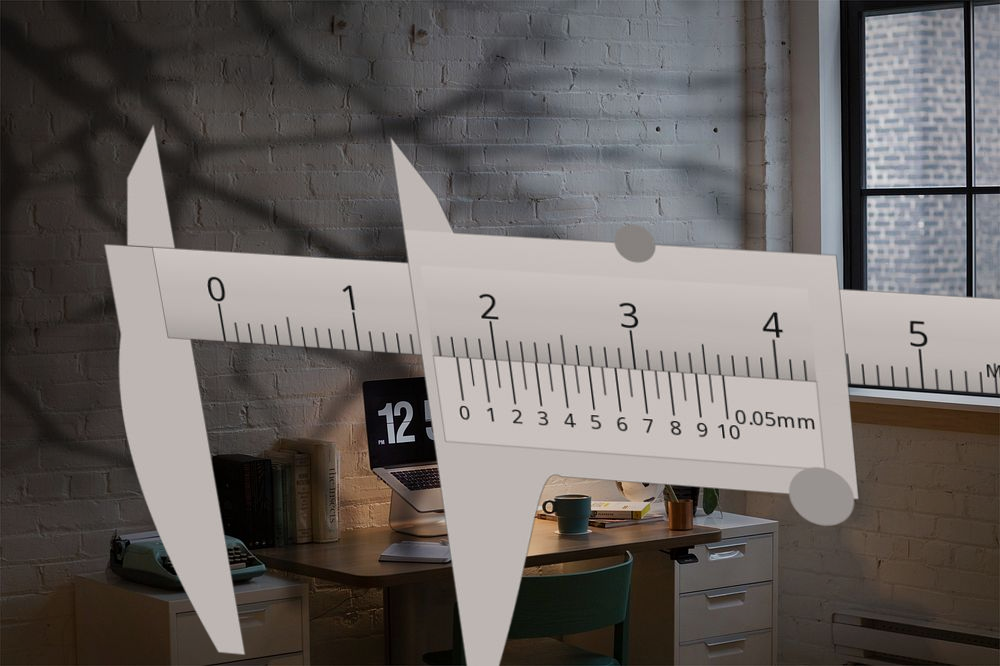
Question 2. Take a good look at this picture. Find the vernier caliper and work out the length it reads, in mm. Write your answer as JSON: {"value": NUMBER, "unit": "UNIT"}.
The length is {"value": 17.2, "unit": "mm"}
